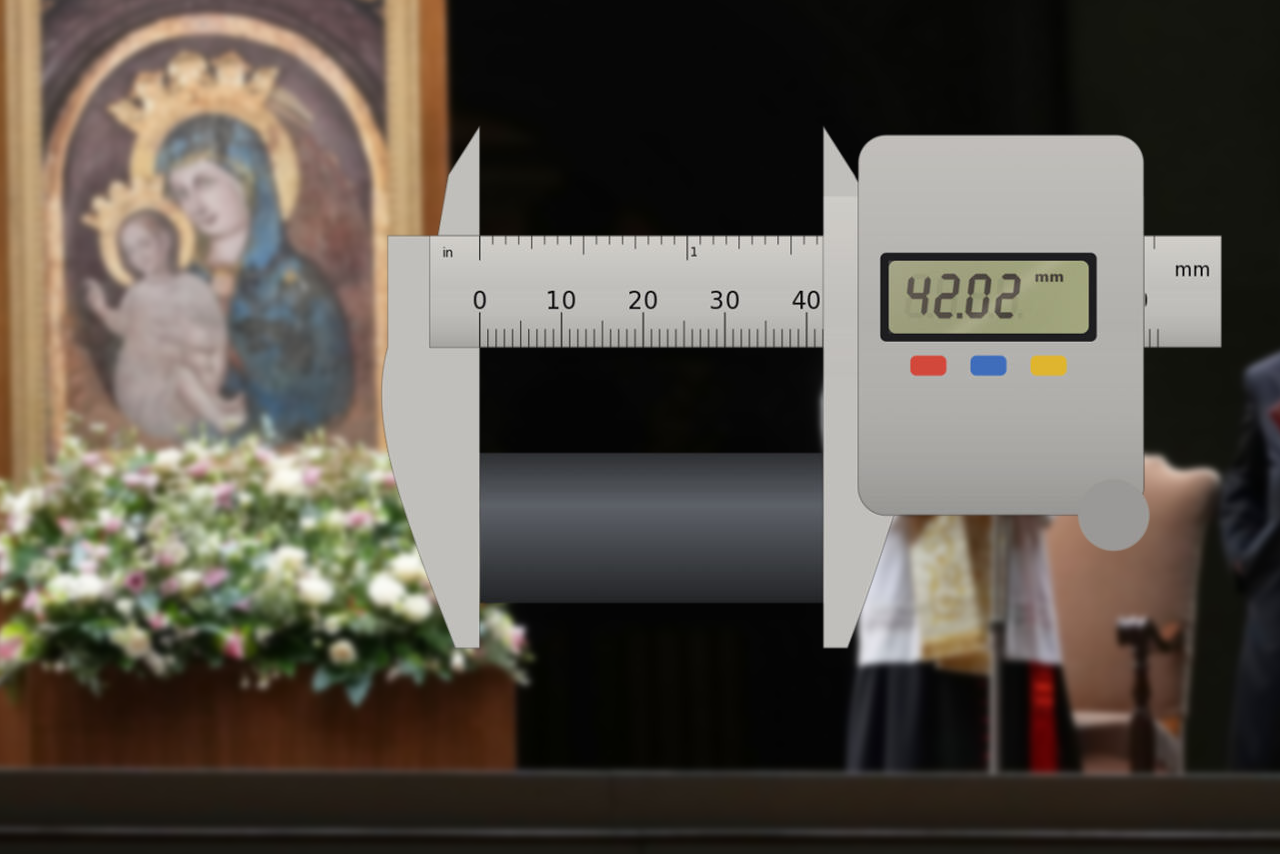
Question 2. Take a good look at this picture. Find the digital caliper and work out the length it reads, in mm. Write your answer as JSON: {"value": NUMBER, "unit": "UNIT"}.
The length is {"value": 42.02, "unit": "mm"}
